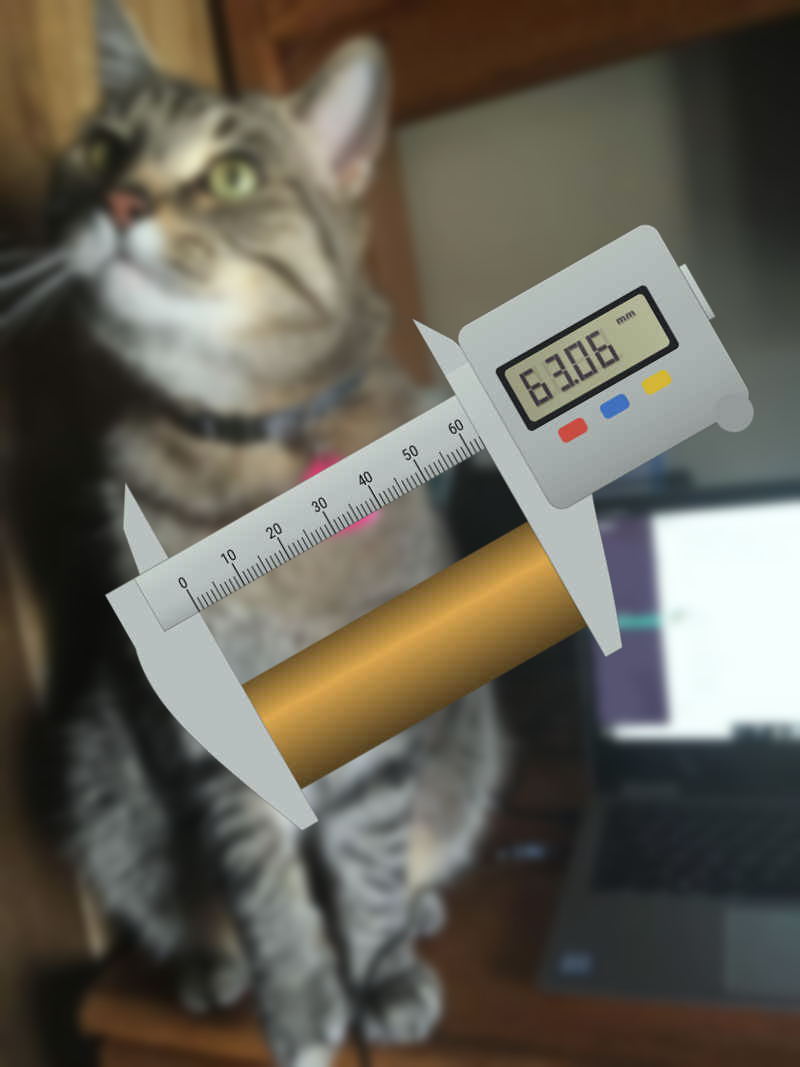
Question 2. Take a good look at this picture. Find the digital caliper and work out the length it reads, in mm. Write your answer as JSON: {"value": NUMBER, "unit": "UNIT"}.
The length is {"value": 63.06, "unit": "mm"}
